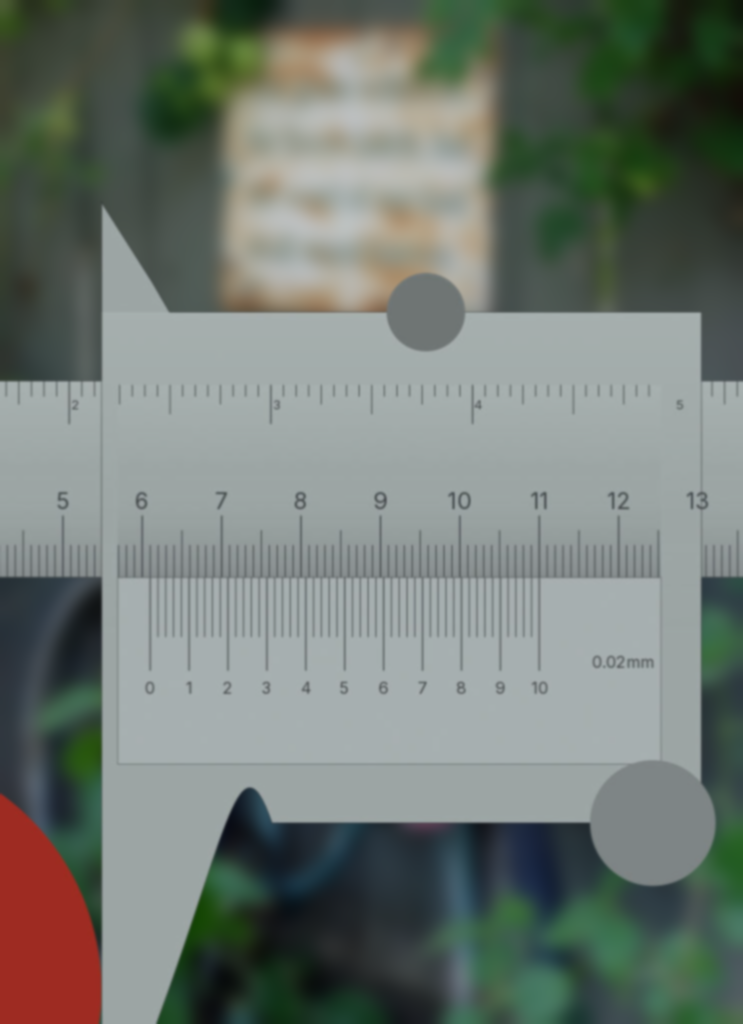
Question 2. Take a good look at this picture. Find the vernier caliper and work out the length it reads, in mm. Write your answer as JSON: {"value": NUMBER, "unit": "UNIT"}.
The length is {"value": 61.0, "unit": "mm"}
